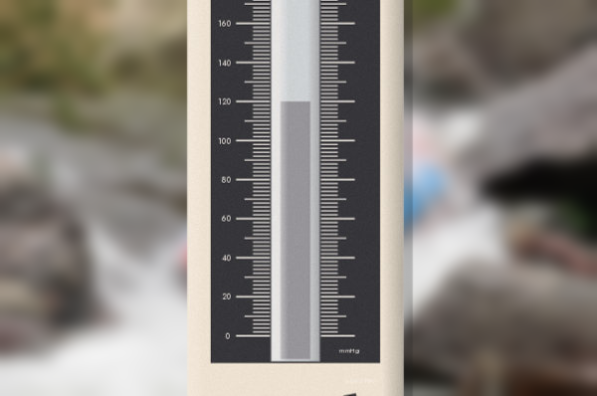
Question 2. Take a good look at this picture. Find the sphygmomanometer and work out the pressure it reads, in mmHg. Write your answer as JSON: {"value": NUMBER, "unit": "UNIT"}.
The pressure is {"value": 120, "unit": "mmHg"}
